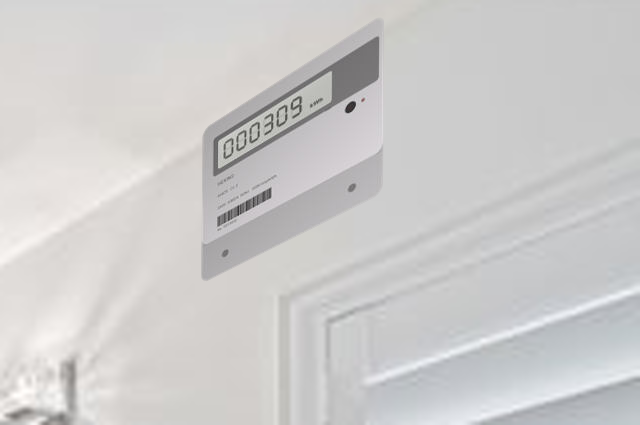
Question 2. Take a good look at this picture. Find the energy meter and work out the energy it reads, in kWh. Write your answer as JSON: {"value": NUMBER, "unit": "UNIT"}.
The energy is {"value": 309, "unit": "kWh"}
